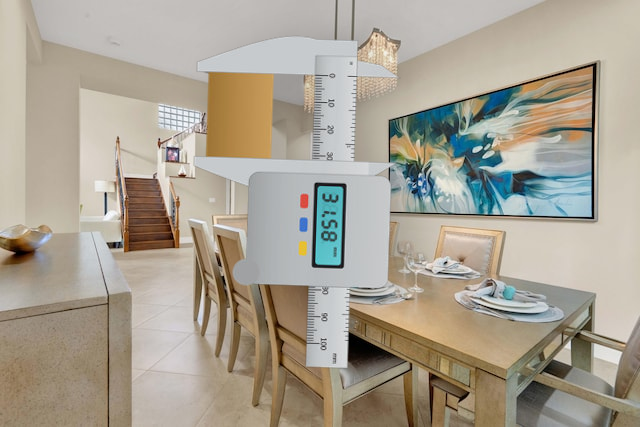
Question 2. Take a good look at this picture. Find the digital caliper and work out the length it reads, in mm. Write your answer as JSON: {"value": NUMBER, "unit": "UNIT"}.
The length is {"value": 31.58, "unit": "mm"}
